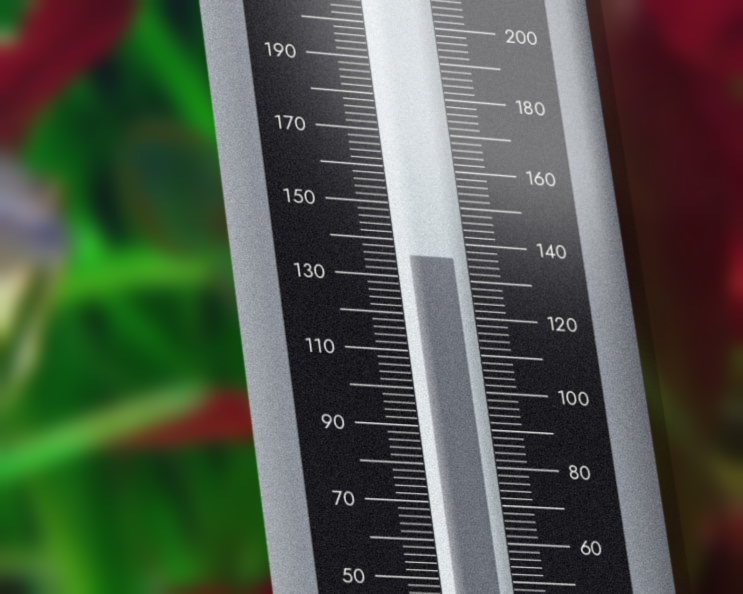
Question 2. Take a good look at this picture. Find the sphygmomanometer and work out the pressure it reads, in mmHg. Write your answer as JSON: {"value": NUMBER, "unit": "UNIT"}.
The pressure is {"value": 136, "unit": "mmHg"}
